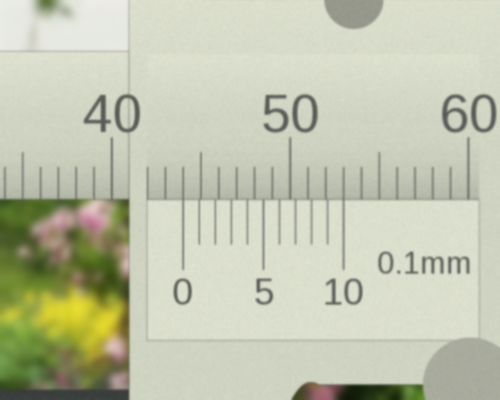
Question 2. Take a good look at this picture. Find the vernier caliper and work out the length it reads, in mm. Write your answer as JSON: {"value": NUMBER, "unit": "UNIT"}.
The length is {"value": 44.0, "unit": "mm"}
